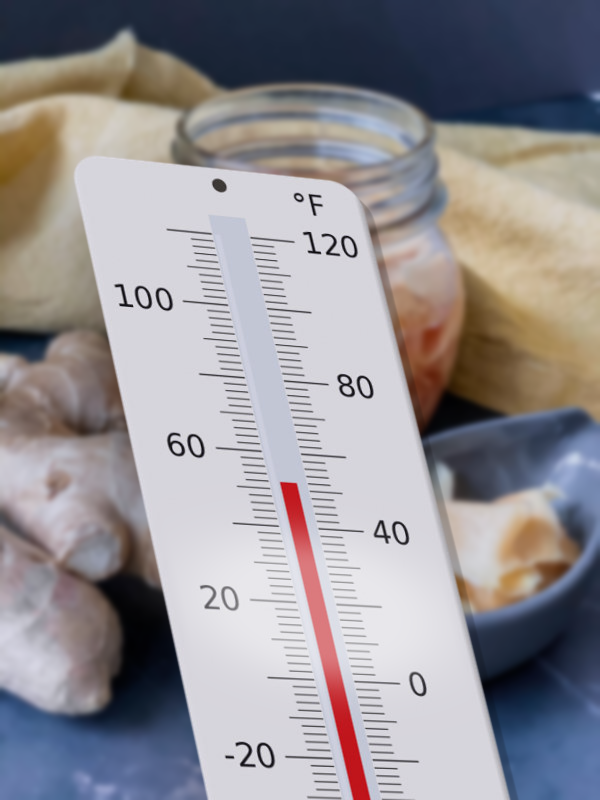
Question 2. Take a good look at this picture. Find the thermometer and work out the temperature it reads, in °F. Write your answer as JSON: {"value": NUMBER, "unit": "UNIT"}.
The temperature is {"value": 52, "unit": "°F"}
